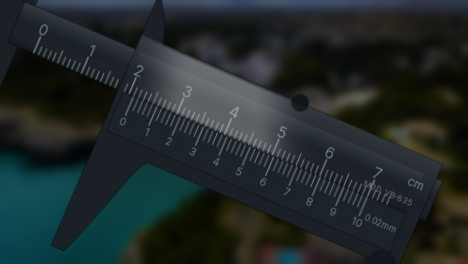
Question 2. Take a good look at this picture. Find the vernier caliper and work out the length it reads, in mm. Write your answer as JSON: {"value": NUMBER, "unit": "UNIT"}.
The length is {"value": 21.0, "unit": "mm"}
